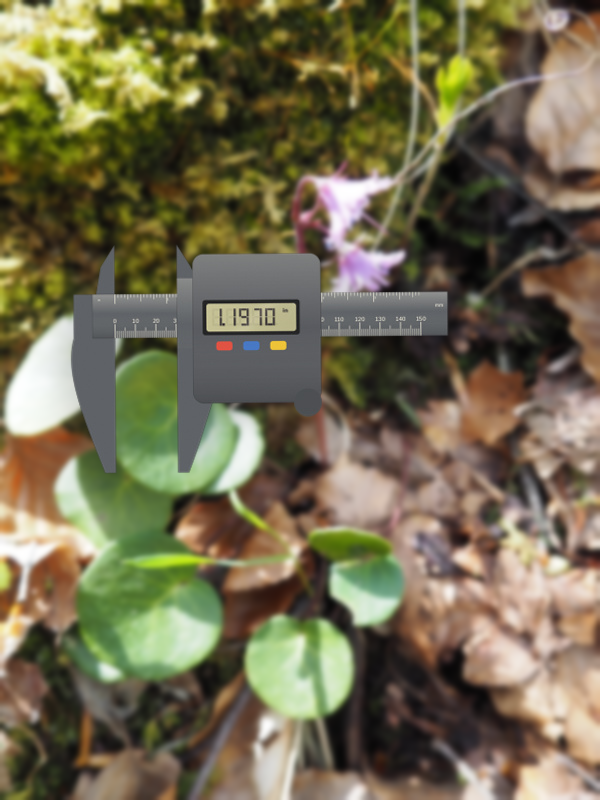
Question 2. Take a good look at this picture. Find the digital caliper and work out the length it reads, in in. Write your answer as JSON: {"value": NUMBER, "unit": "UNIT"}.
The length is {"value": 1.1970, "unit": "in"}
